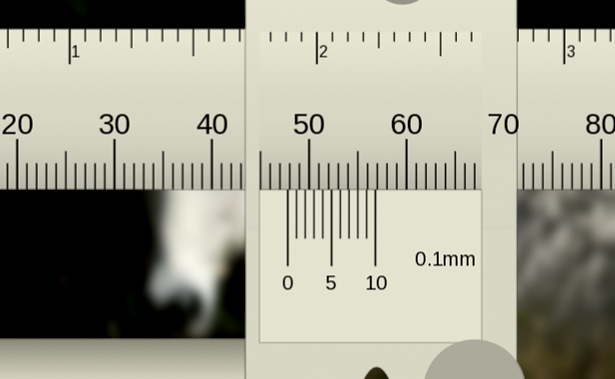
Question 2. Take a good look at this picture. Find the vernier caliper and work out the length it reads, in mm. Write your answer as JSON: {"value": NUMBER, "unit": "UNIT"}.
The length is {"value": 47.8, "unit": "mm"}
